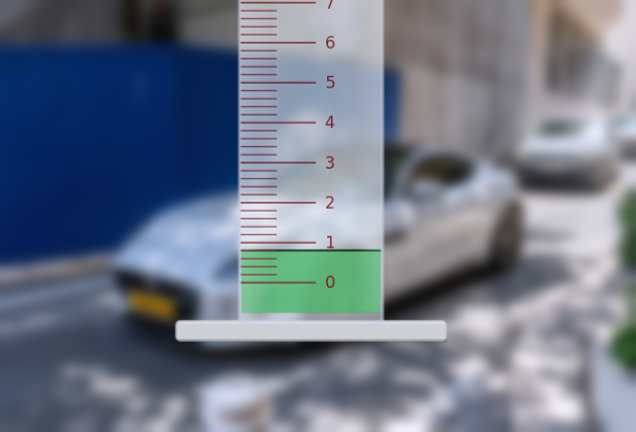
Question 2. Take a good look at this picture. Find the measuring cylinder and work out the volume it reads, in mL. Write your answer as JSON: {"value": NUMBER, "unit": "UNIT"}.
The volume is {"value": 0.8, "unit": "mL"}
